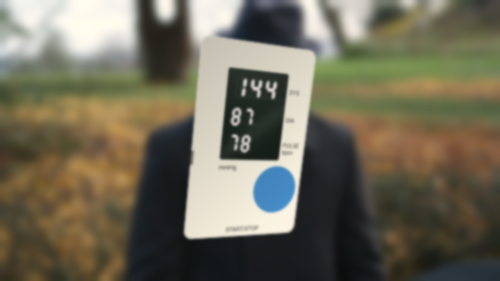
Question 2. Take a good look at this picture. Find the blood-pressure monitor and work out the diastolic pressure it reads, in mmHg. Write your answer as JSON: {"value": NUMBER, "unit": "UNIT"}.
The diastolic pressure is {"value": 87, "unit": "mmHg"}
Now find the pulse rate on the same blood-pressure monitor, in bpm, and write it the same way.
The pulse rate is {"value": 78, "unit": "bpm"}
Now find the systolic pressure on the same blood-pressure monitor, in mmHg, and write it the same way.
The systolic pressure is {"value": 144, "unit": "mmHg"}
